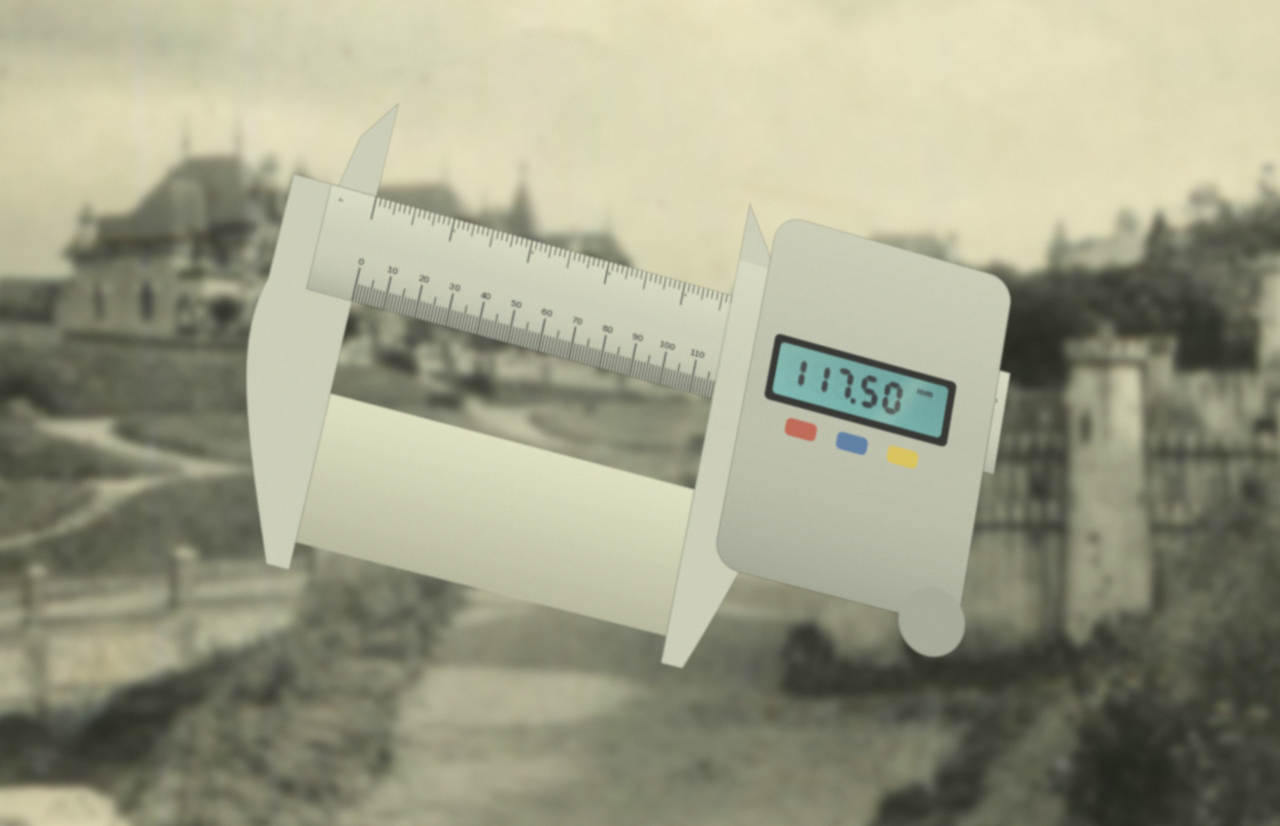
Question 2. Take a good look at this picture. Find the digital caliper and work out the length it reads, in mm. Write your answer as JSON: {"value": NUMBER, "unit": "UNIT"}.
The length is {"value": 117.50, "unit": "mm"}
